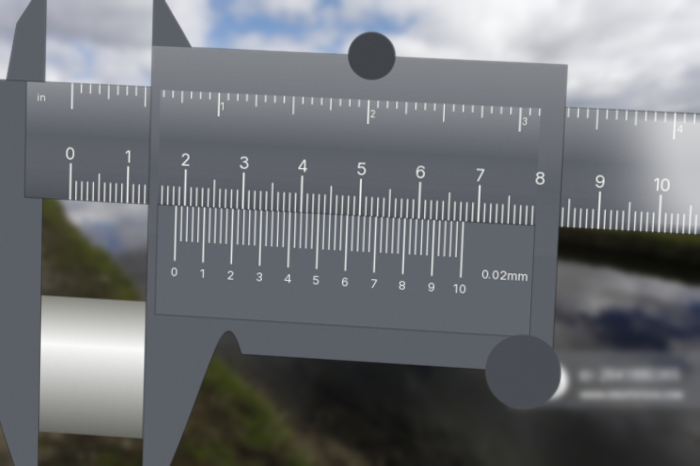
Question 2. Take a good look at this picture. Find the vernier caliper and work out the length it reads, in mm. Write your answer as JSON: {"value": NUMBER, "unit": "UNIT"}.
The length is {"value": 18.5, "unit": "mm"}
